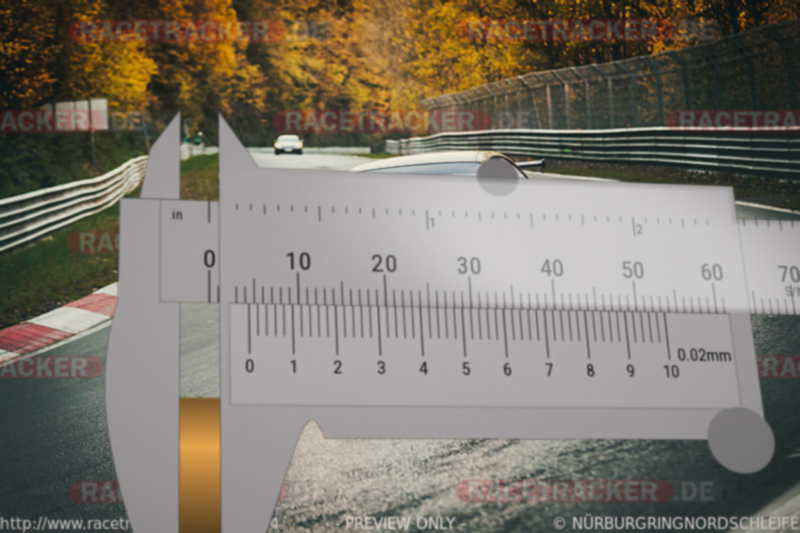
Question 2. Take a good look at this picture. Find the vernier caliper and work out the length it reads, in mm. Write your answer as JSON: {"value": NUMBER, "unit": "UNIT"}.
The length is {"value": 4.4, "unit": "mm"}
